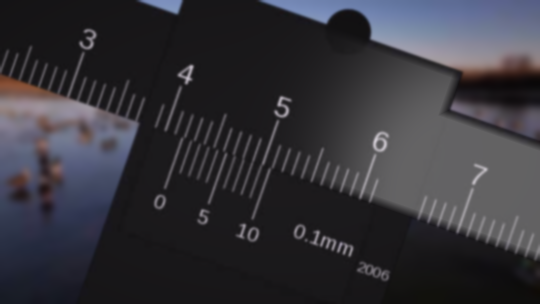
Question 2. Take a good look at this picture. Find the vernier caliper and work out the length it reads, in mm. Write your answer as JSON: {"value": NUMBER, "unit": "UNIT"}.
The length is {"value": 41.8, "unit": "mm"}
